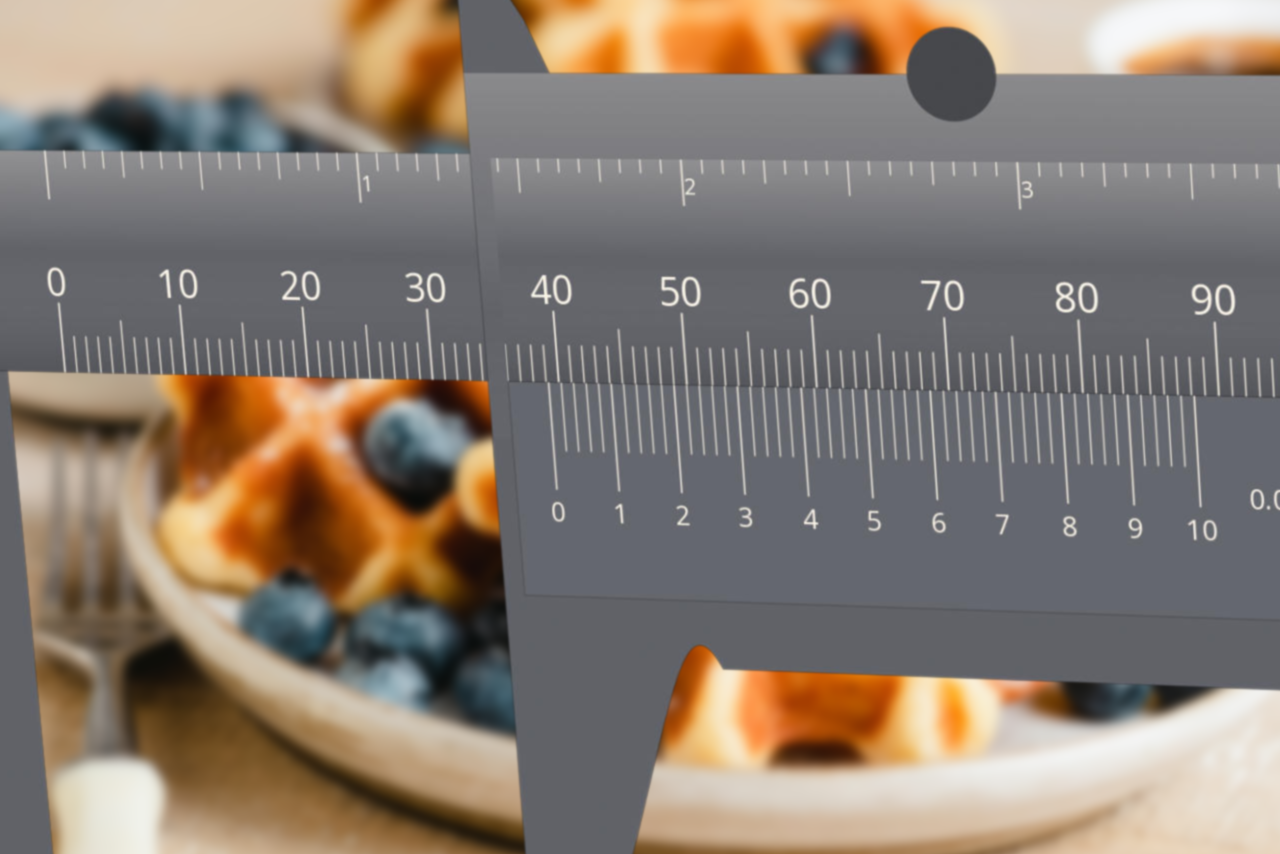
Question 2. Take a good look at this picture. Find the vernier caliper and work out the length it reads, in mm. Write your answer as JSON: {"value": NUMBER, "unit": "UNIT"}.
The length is {"value": 39.2, "unit": "mm"}
